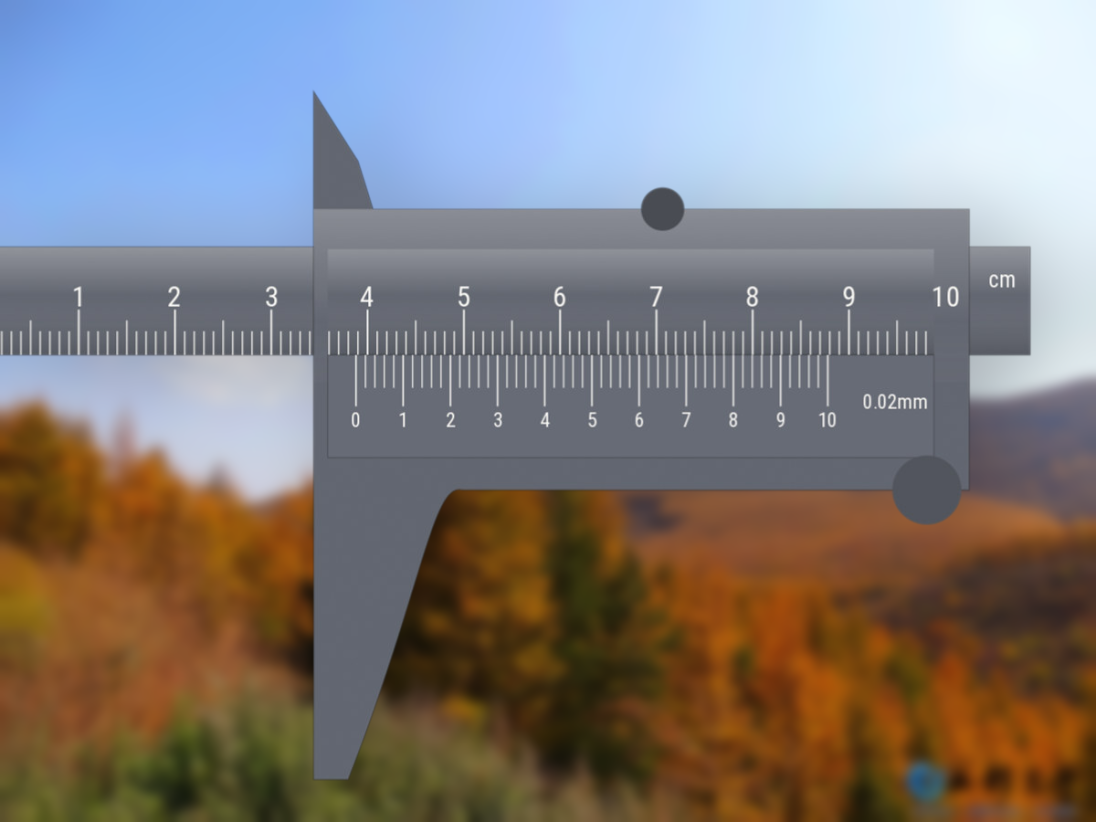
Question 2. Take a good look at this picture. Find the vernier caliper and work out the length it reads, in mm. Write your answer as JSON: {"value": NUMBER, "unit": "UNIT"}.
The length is {"value": 38.8, "unit": "mm"}
